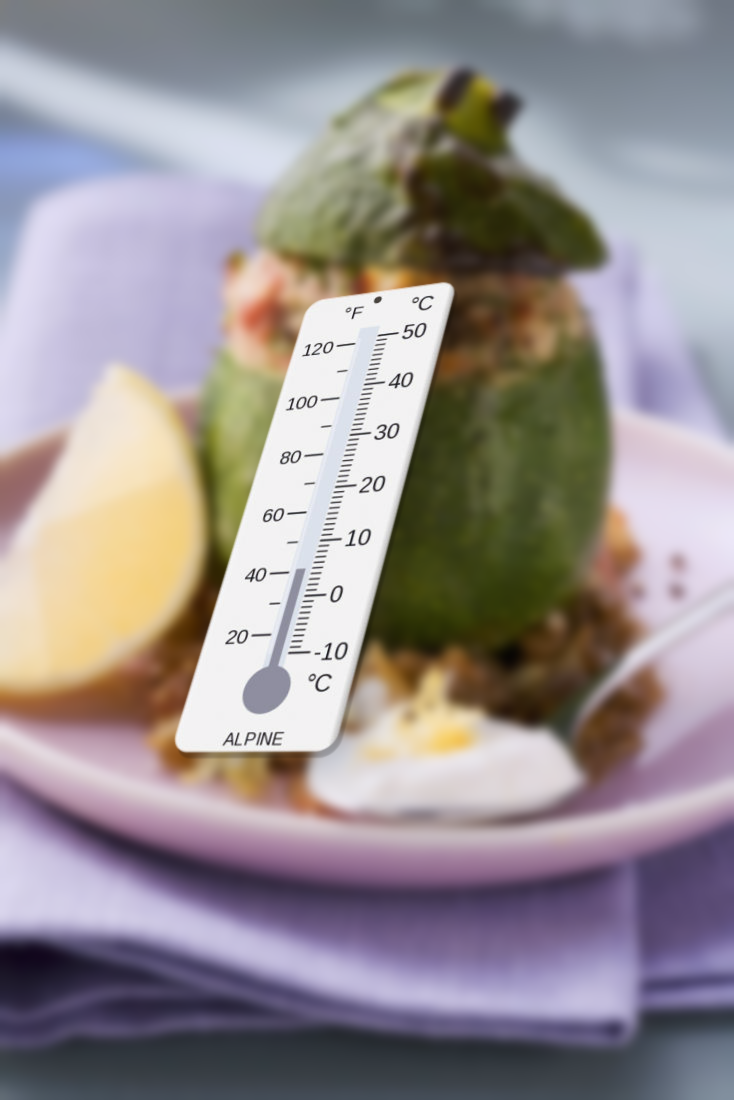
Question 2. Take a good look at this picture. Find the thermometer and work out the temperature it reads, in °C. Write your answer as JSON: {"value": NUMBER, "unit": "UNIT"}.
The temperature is {"value": 5, "unit": "°C"}
